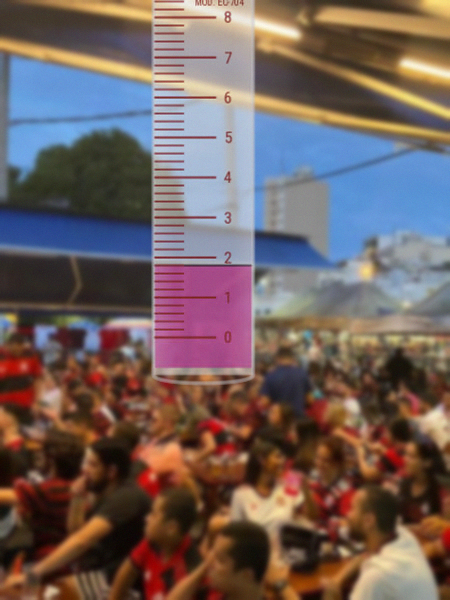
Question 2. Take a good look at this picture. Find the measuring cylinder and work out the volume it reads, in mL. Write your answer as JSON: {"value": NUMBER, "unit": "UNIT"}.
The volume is {"value": 1.8, "unit": "mL"}
